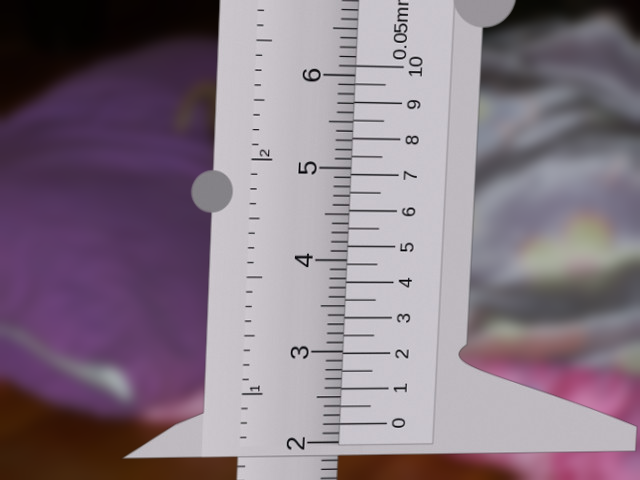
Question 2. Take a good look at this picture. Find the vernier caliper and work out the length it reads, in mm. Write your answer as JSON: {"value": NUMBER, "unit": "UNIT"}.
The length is {"value": 22.0, "unit": "mm"}
